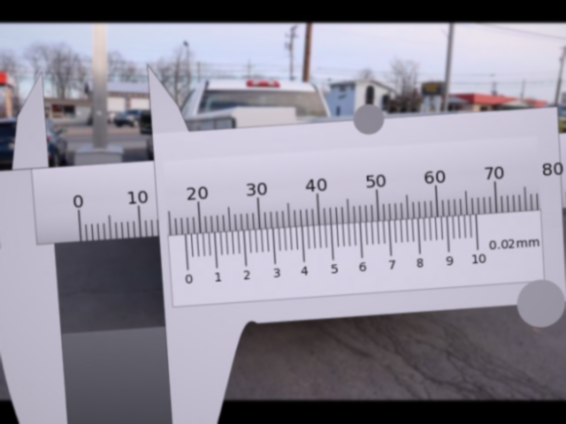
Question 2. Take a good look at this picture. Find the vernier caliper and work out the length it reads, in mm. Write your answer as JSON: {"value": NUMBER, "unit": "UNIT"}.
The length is {"value": 17.5, "unit": "mm"}
